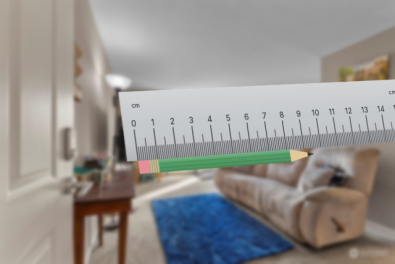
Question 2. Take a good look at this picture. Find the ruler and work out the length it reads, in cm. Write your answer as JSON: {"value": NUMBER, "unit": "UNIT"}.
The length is {"value": 9.5, "unit": "cm"}
